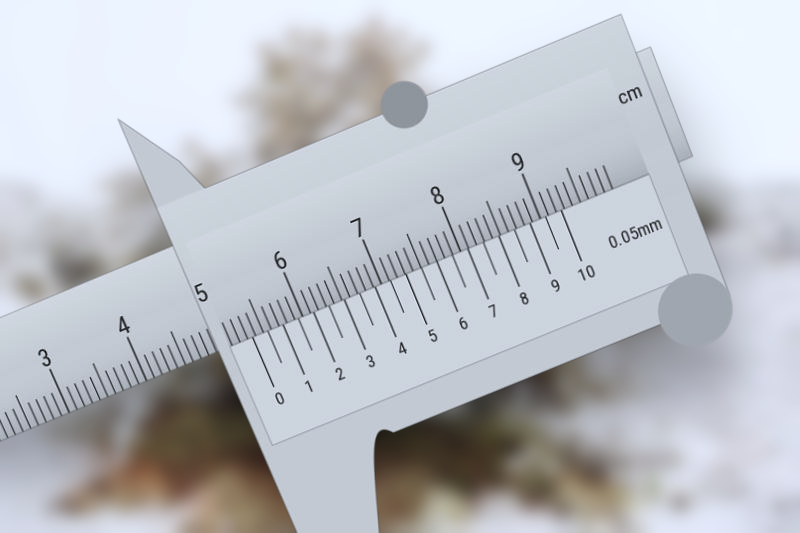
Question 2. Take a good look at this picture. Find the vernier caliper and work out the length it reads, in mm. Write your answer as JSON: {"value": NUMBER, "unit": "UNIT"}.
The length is {"value": 53.6, "unit": "mm"}
